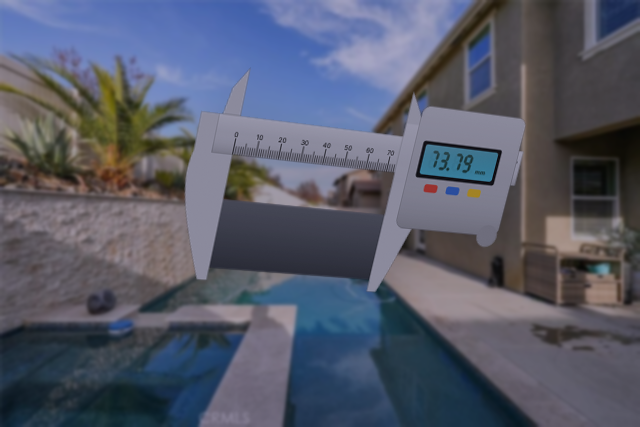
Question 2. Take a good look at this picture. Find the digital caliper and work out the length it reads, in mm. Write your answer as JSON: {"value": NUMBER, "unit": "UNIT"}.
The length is {"value": 73.79, "unit": "mm"}
